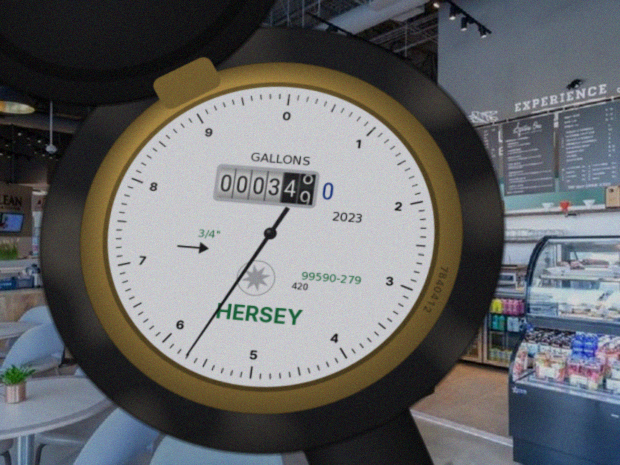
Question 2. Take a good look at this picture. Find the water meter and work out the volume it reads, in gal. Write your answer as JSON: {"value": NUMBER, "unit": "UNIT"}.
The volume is {"value": 3485.7, "unit": "gal"}
